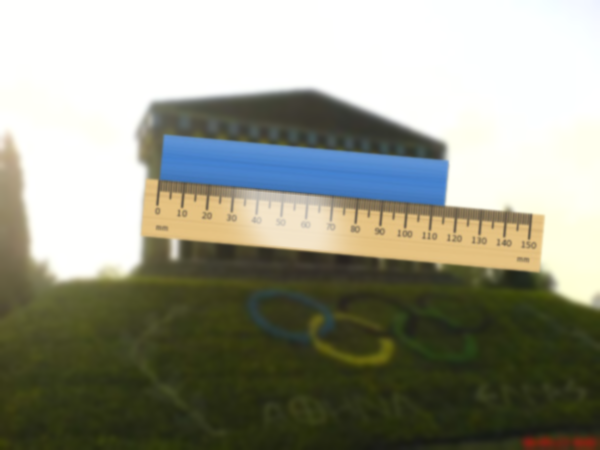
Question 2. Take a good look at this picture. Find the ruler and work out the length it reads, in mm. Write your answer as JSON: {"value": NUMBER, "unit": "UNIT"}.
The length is {"value": 115, "unit": "mm"}
